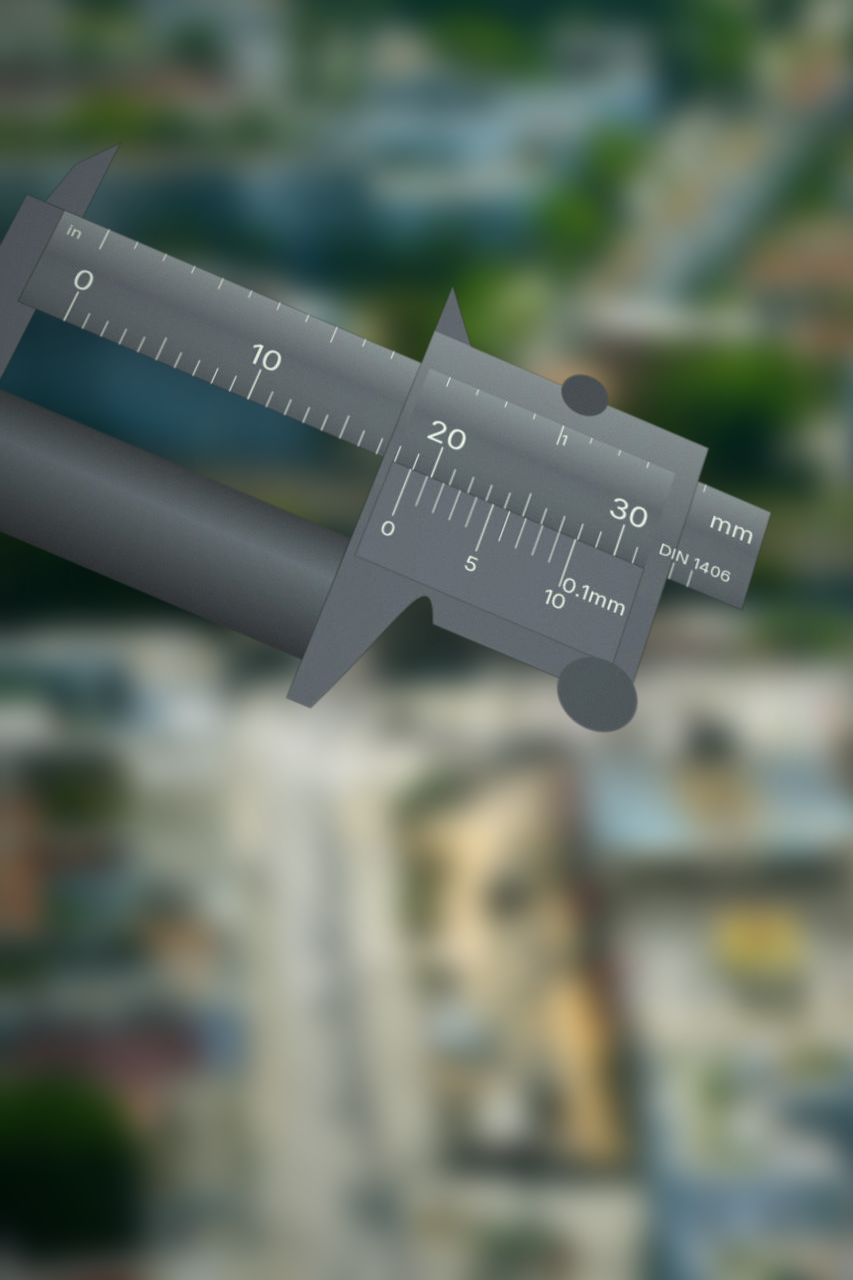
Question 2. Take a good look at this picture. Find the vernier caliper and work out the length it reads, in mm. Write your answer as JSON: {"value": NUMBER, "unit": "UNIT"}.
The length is {"value": 18.9, "unit": "mm"}
